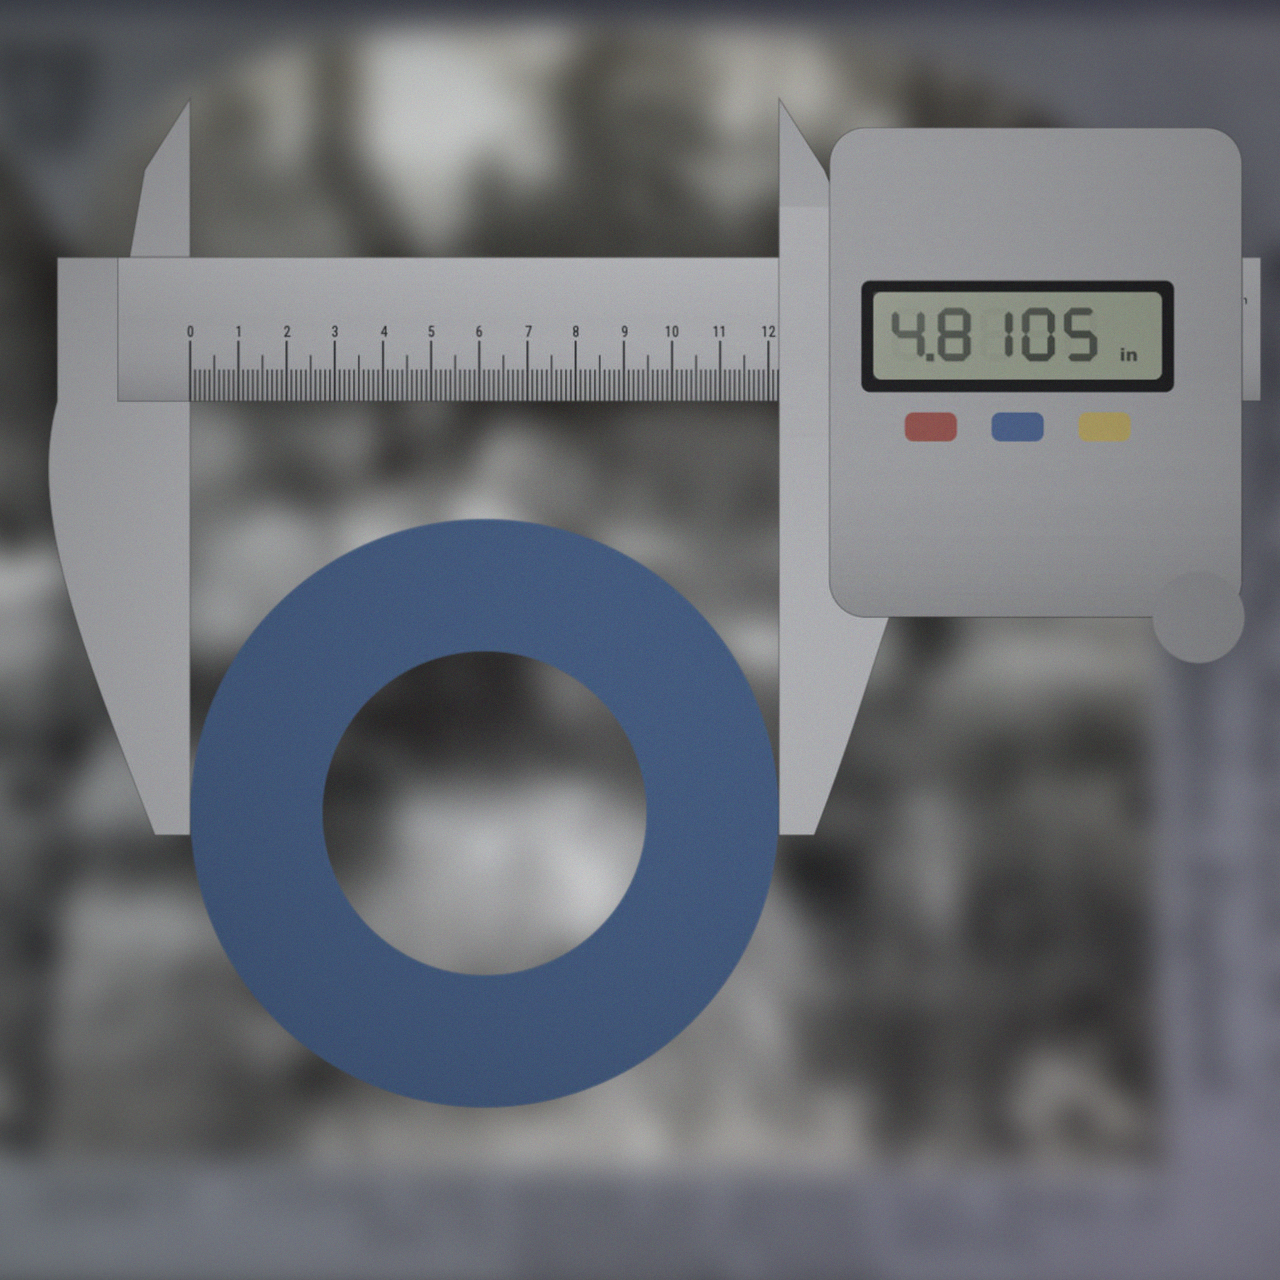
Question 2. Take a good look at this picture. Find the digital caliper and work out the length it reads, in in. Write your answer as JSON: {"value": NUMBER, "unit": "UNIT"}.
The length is {"value": 4.8105, "unit": "in"}
